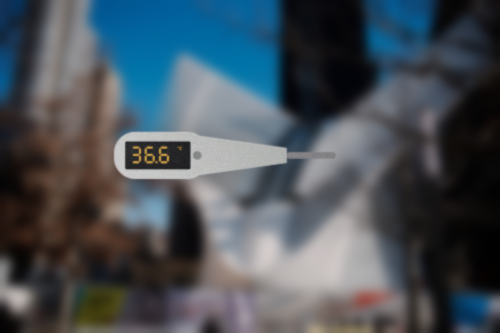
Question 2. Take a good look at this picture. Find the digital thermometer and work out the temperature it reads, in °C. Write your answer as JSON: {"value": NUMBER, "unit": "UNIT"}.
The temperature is {"value": 36.6, "unit": "°C"}
